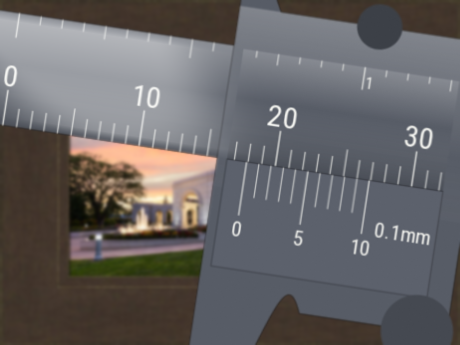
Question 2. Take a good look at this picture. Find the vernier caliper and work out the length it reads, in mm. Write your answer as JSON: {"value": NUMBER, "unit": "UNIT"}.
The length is {"value": 17.9, "unit": "mm"}
